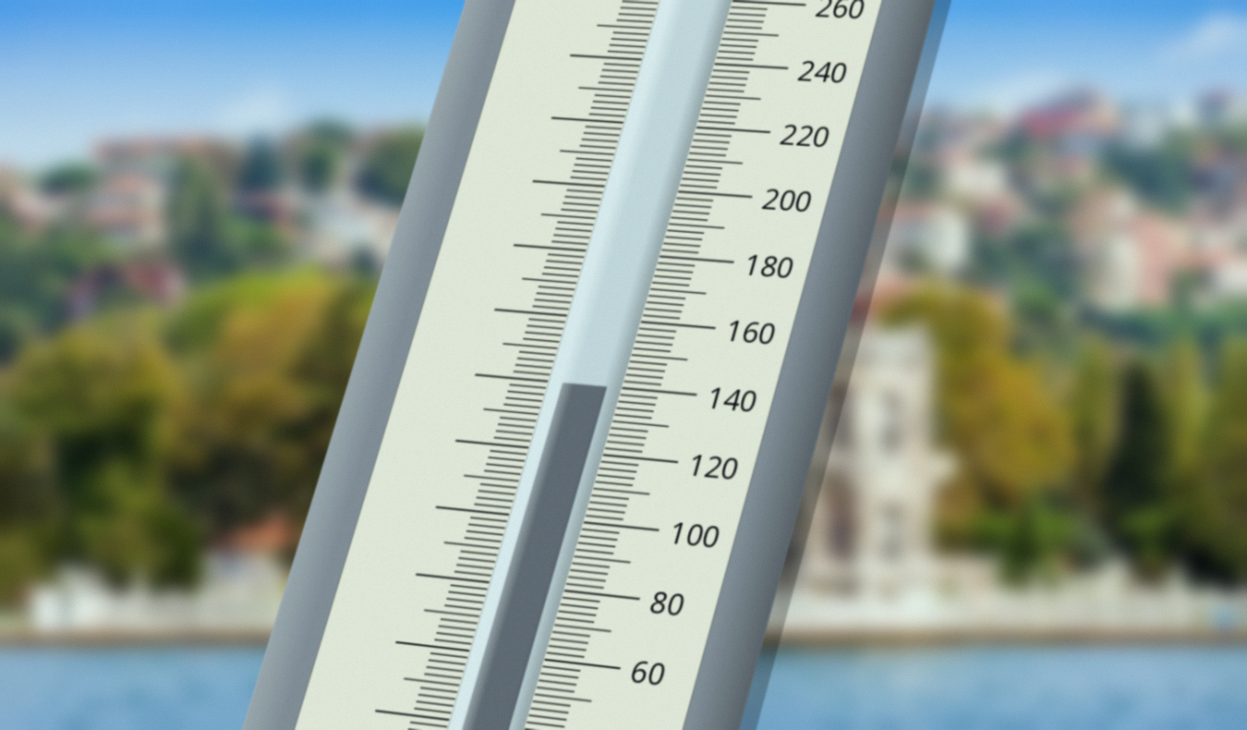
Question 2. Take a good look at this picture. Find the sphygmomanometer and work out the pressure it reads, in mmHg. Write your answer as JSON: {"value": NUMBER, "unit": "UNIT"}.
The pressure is {"value": 140, "unit": "mmHg"}
